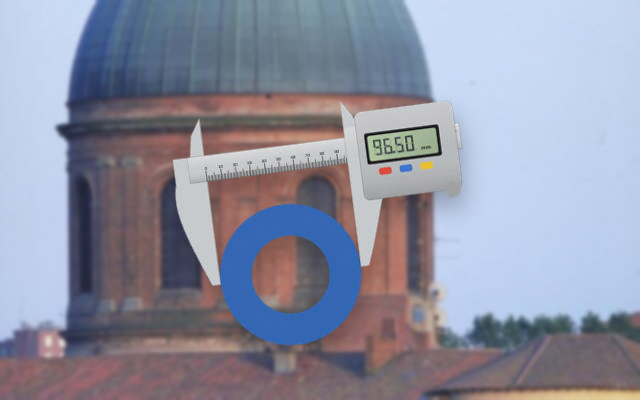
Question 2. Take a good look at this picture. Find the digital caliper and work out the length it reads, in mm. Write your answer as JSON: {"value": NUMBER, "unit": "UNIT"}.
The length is {"value": 96.50, "unit": "mm"}
